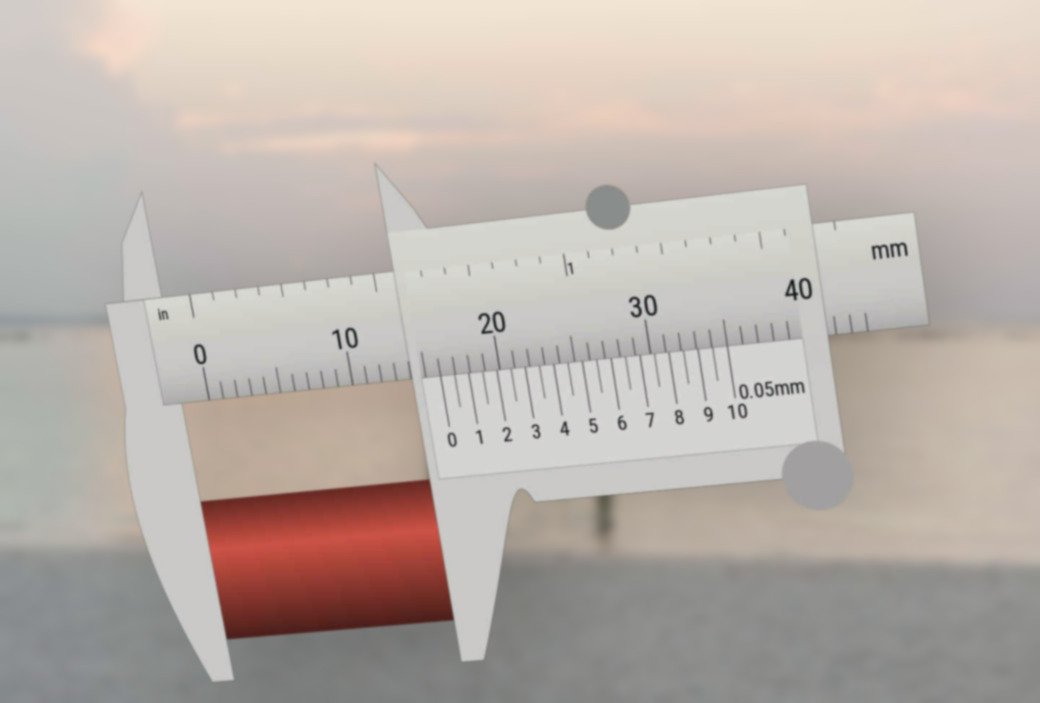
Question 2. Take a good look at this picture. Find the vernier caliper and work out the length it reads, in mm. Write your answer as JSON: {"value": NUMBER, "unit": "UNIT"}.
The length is {"value": 16.0, "unit": "mm"}
